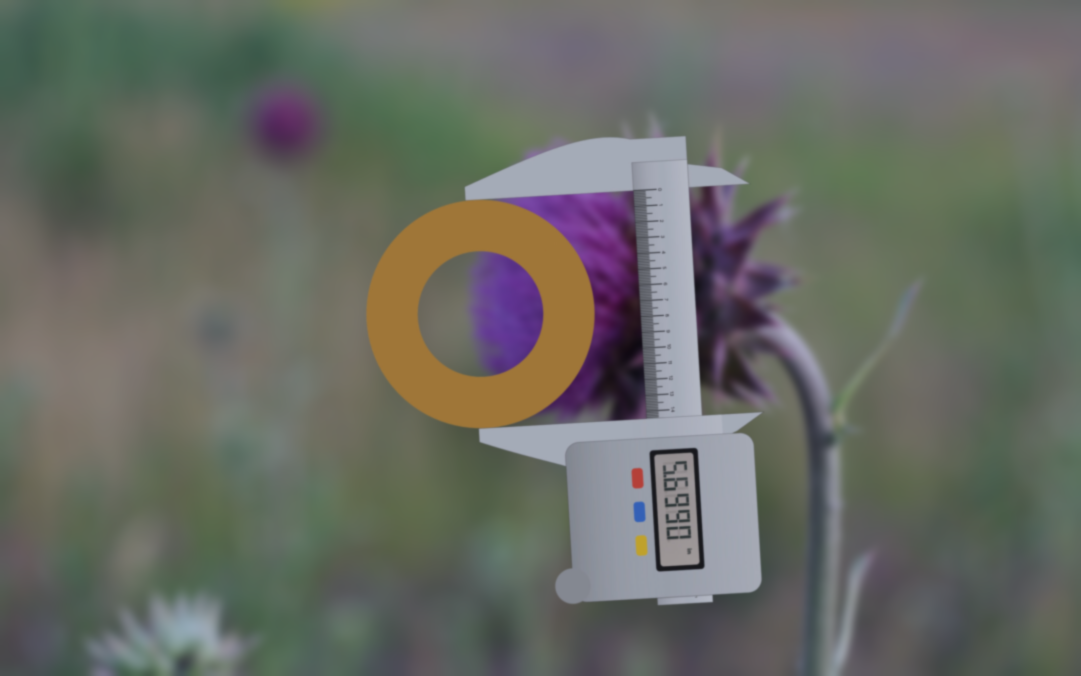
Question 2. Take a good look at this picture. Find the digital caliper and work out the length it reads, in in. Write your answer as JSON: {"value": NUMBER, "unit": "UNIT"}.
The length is {"value": 5.6990, "unit": "in"}
